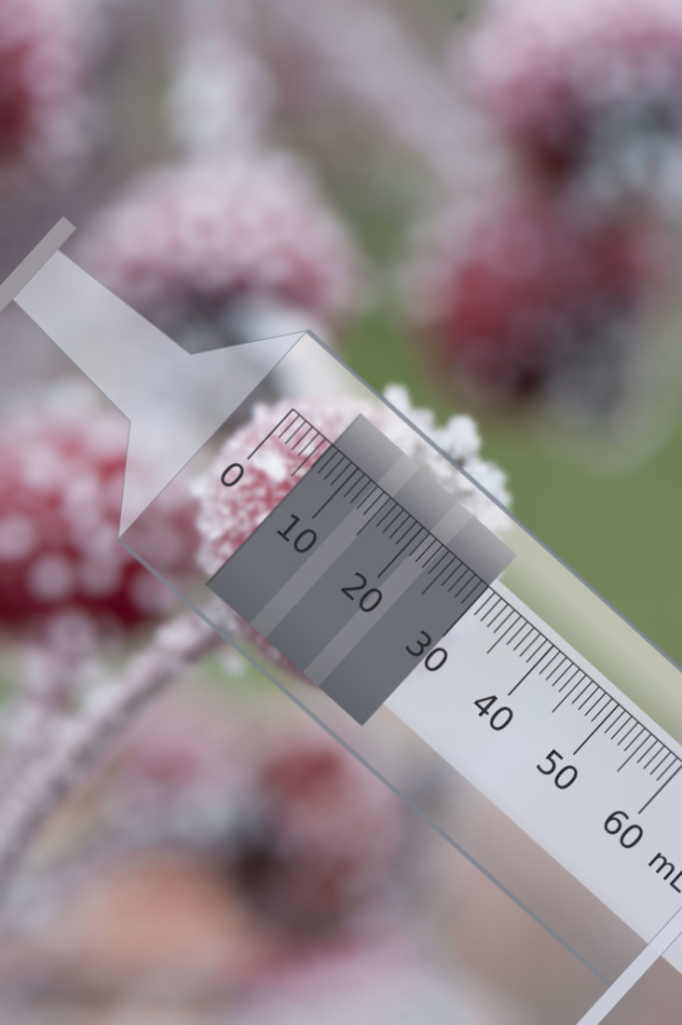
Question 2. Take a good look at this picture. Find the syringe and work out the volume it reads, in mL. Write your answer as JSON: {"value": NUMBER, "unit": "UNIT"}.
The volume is {"value": 6, "unit": "mL"}
